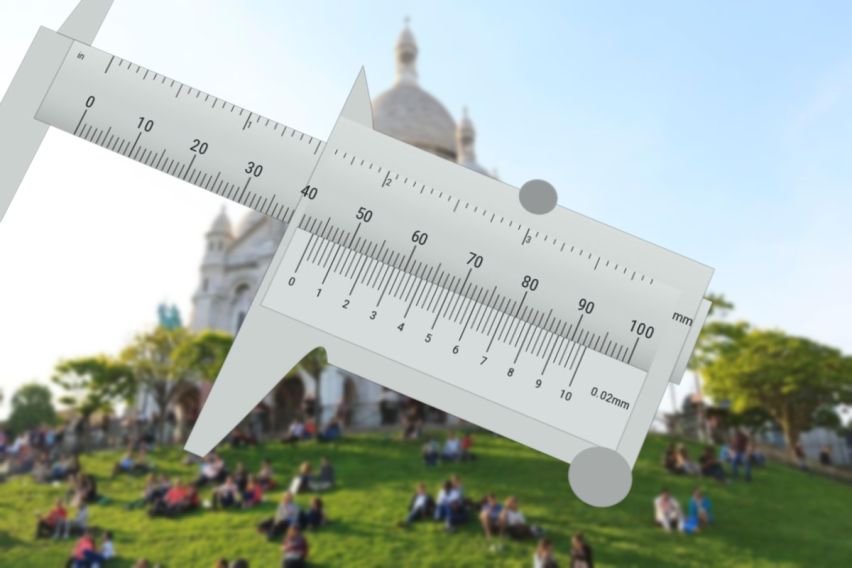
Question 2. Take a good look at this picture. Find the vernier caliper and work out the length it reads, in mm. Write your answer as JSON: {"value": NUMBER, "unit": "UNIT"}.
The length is {"value": 43.6, "unit": "mm"}
